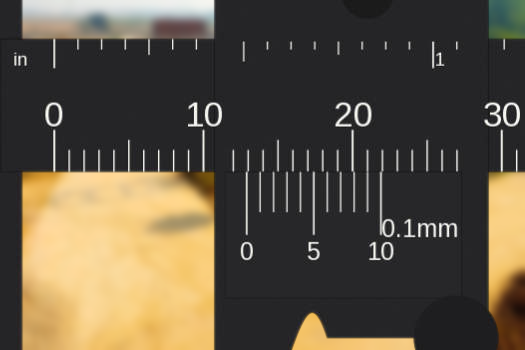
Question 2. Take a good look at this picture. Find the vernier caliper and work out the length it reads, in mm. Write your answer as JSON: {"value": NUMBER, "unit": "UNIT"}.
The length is {"value": 12.9, "unit": "mm"}
